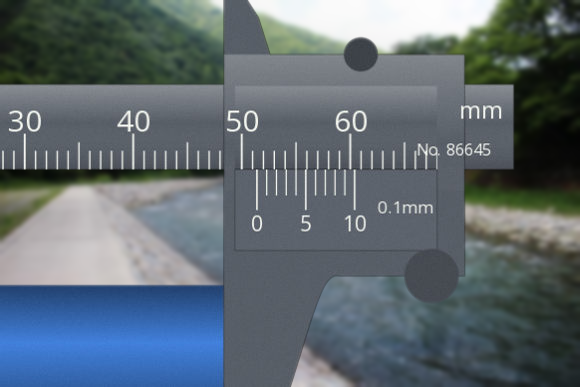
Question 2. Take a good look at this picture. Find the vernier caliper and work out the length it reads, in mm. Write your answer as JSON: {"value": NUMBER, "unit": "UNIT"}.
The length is {"value": 51.4, "unit": "mm"}
